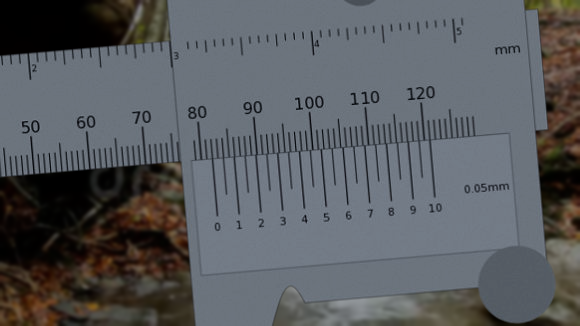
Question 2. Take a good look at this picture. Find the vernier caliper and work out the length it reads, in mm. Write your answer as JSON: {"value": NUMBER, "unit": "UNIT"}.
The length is {"value": 82.0, "unit": "mm"}
